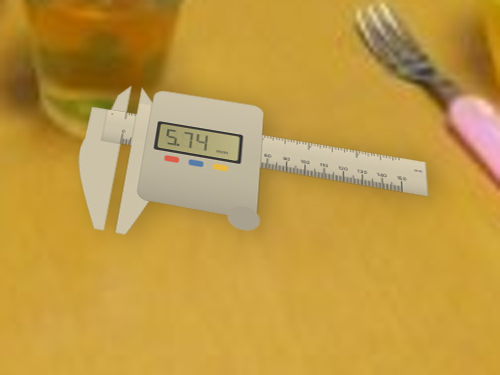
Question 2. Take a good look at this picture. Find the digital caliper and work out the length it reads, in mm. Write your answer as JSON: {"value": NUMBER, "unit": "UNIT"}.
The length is {"value": 5.74, "unit": "mm"}
